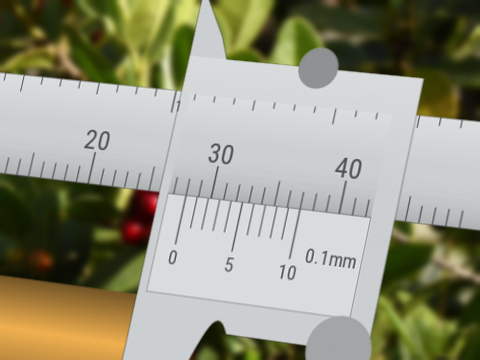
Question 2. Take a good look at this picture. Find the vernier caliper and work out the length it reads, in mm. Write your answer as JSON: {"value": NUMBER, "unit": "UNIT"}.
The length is {"value": 28.0, "unit": "mm"}
